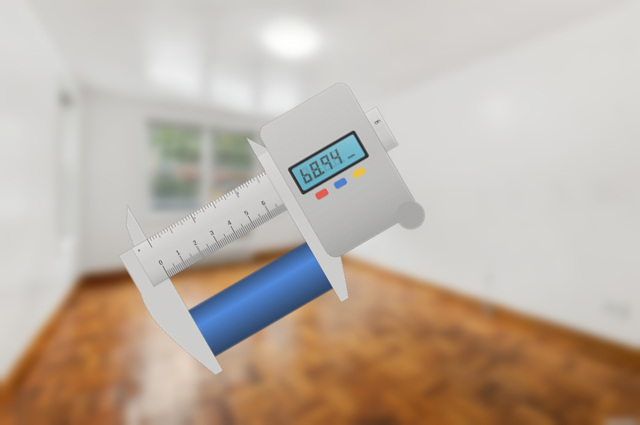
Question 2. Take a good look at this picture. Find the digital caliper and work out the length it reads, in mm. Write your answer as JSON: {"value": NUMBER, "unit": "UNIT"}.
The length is {"value": 68.94, "unit": "mm"}
